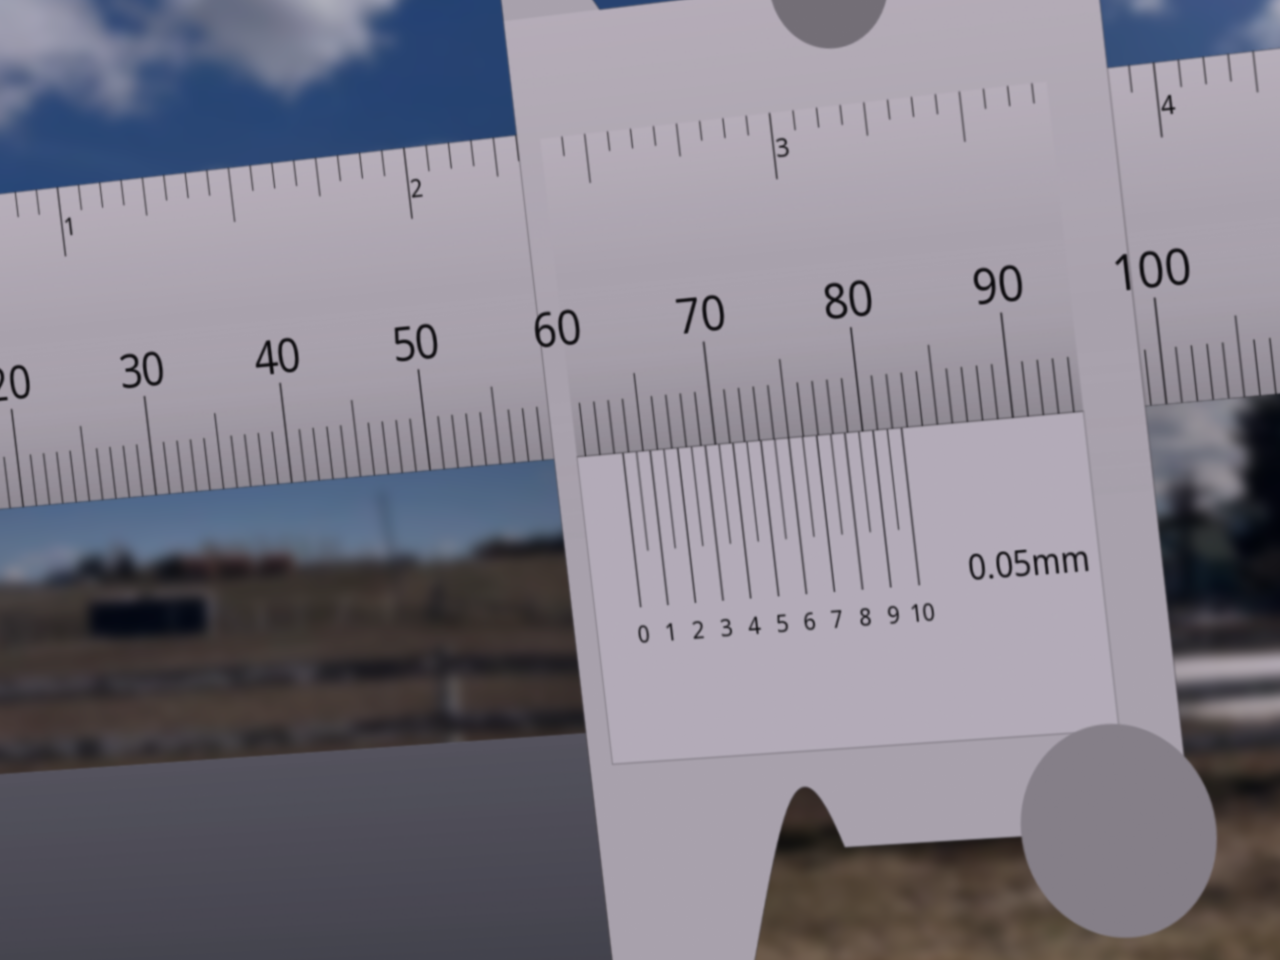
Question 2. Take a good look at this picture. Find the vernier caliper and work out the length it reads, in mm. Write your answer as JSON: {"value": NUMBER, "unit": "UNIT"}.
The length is {"value": 63.6, "unit": "mm"}
